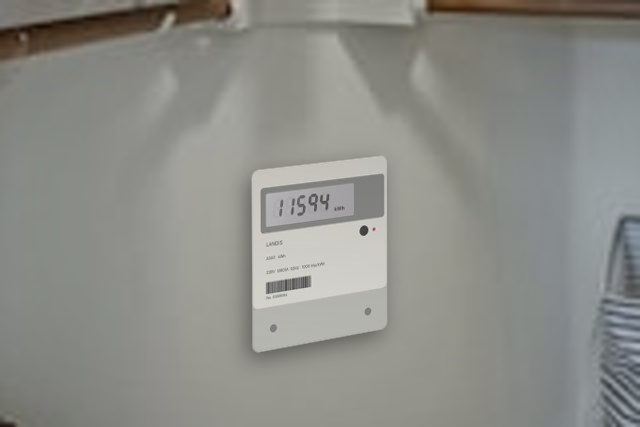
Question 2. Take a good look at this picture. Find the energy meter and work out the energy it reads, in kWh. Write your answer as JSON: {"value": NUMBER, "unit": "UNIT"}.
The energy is {"value": 11594, "unit": "kWh"}
